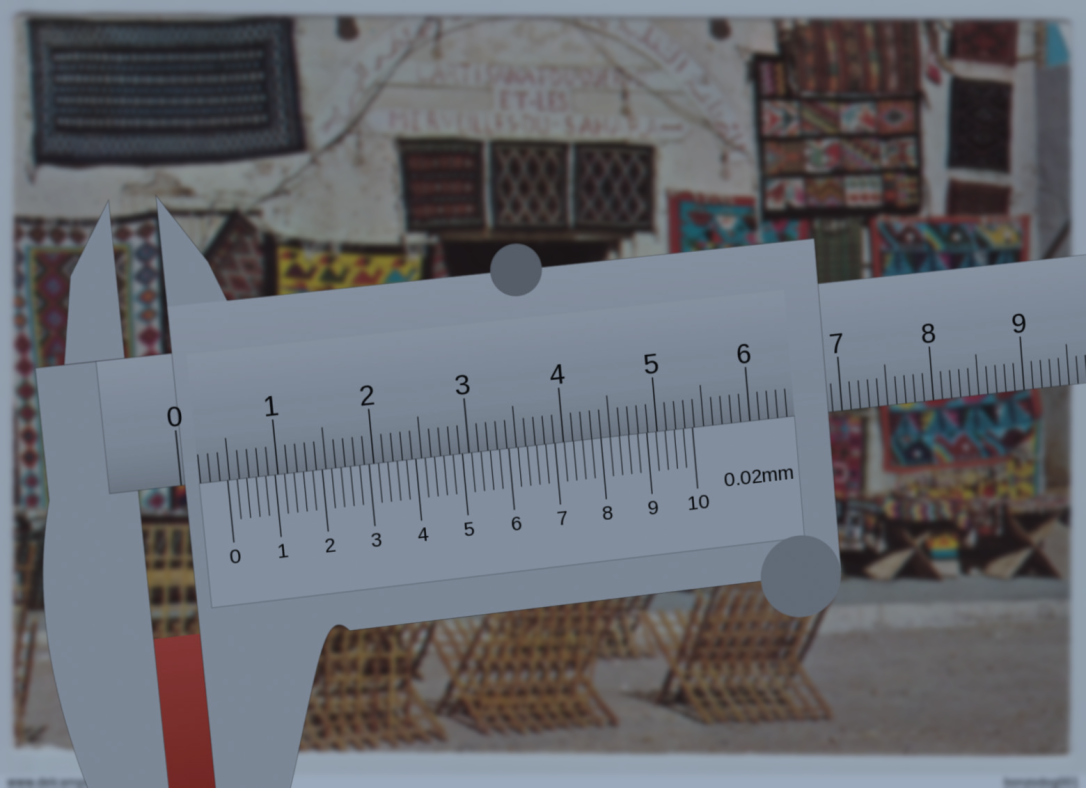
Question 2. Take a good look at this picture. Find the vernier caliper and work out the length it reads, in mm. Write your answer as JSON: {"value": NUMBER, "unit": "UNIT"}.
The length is {"value": 4.8, "unit": "mm"}
